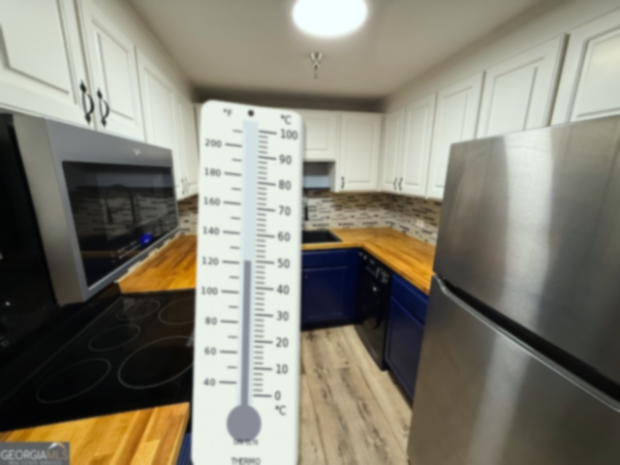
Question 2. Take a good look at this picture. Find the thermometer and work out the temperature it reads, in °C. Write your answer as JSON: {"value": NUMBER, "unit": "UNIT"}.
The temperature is {"value": 50, "unit": "°C"}
